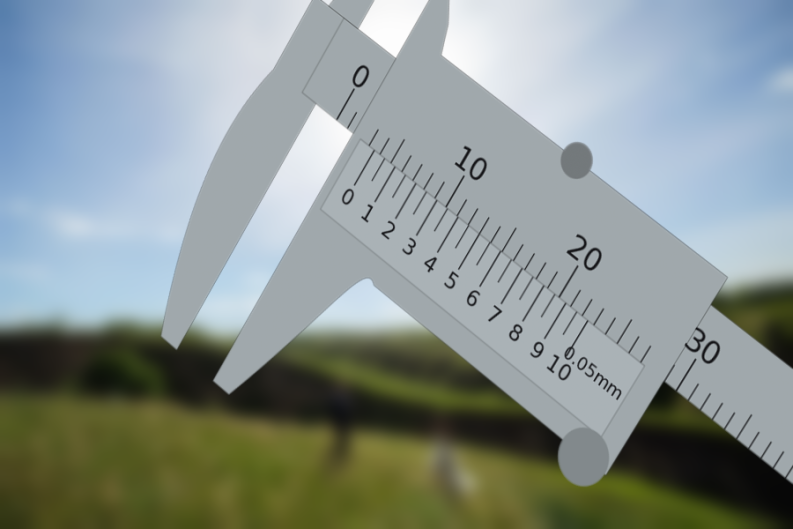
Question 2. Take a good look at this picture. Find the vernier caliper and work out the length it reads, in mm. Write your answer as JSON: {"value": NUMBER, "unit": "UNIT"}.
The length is {"value": 3.5, "unit": "mm"}
